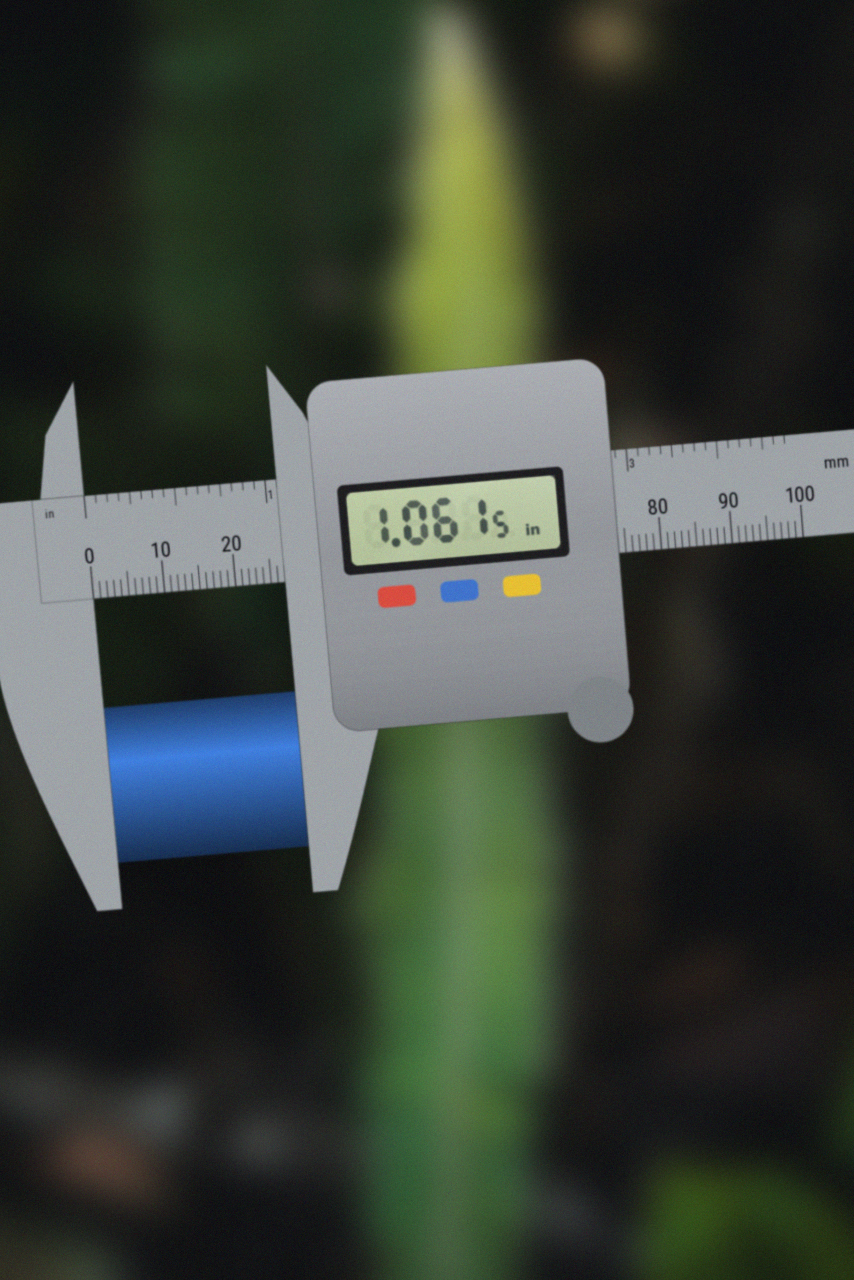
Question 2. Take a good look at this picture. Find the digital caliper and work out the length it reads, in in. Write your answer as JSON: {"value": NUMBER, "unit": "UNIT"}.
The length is {"value": 1.0615, "unit": "in"}
